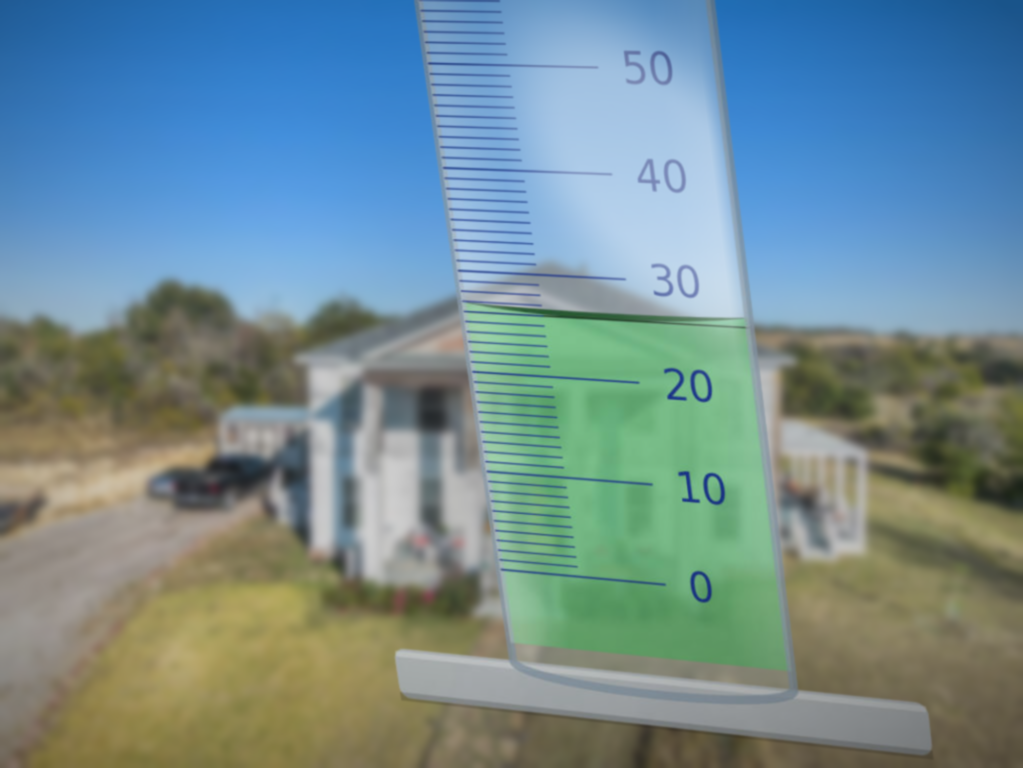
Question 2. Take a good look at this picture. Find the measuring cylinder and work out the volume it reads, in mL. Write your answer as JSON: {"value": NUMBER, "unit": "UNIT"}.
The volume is {"value": 26, "unit": "mL"}
